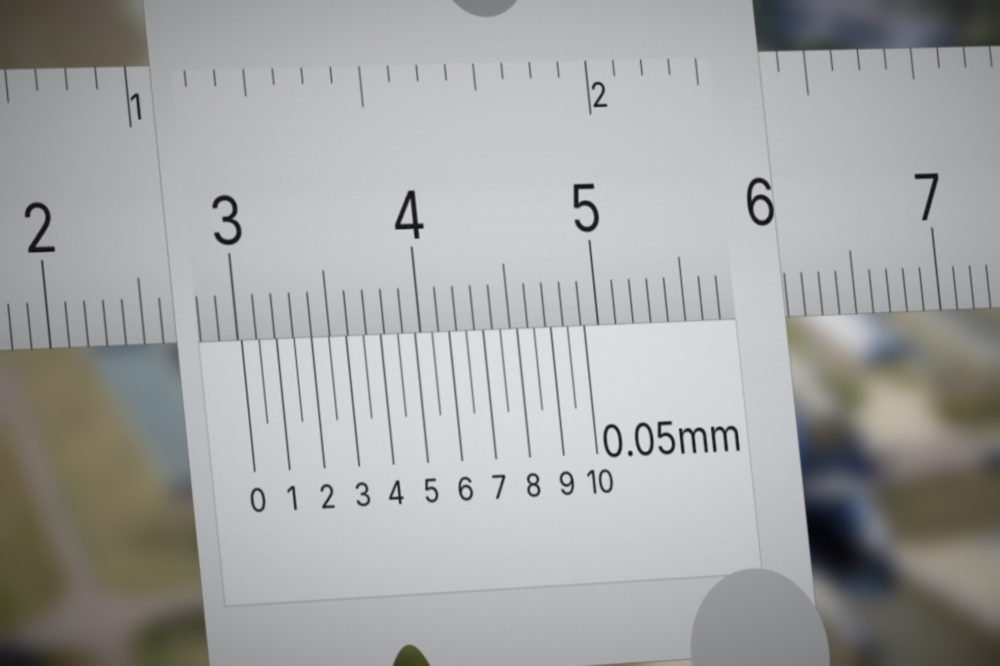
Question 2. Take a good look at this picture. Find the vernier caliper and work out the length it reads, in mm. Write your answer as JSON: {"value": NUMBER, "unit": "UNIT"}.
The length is {"value": 30.2, "unit": "mm"}
